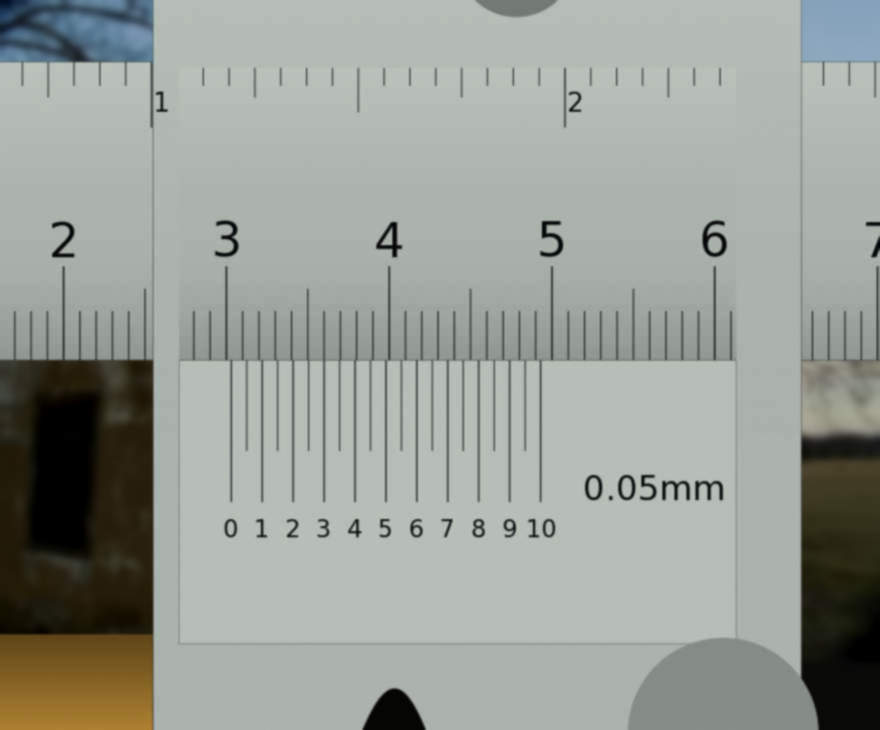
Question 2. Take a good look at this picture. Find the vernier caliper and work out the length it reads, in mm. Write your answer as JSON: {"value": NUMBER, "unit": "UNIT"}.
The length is {"value": 30.3, "unit": "mm"}
